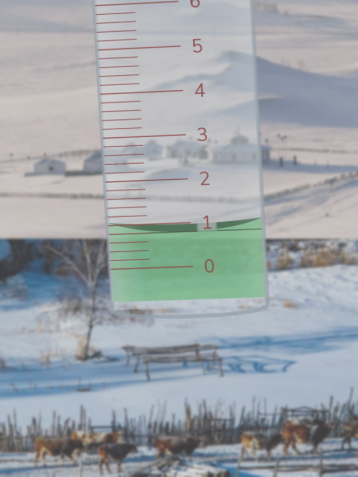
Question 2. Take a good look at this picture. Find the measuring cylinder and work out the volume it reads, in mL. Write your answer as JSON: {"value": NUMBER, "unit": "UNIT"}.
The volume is {"value": 0.8, "unit": "mL"}
